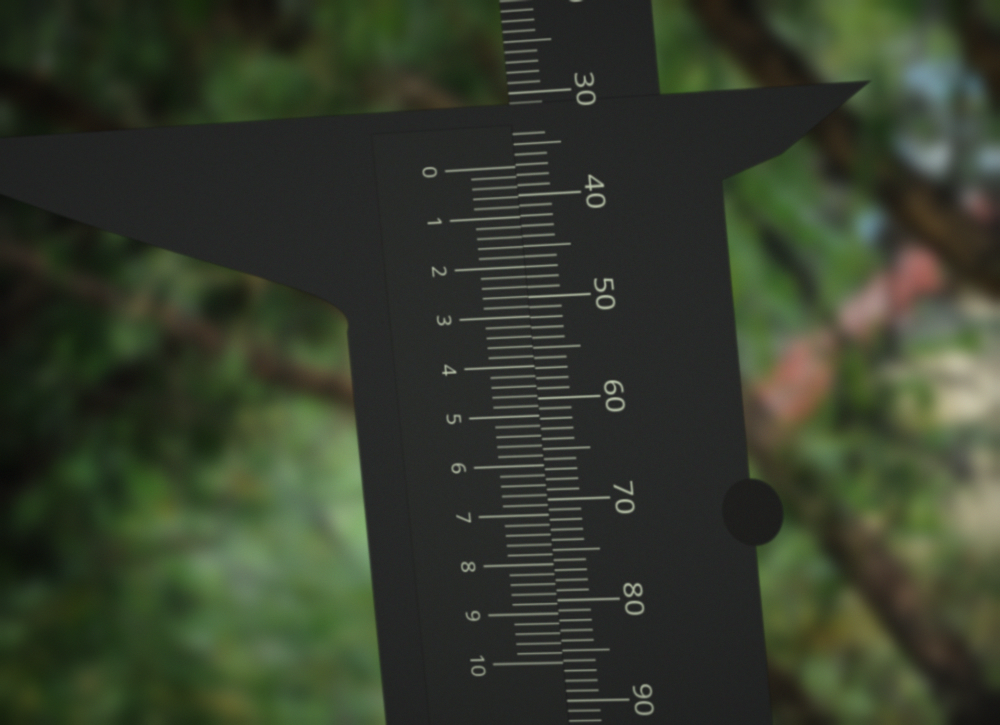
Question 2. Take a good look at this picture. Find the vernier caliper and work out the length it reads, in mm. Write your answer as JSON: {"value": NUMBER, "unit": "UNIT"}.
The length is {"value": 37.2, "unit": "mm"}
